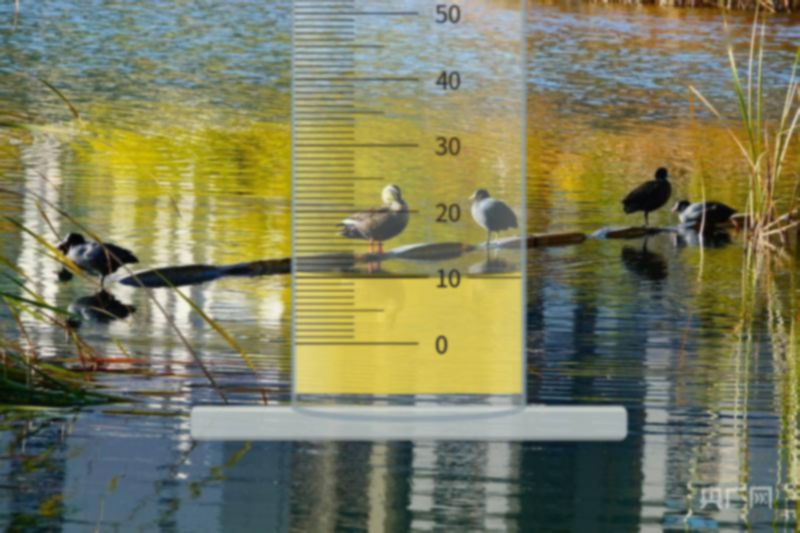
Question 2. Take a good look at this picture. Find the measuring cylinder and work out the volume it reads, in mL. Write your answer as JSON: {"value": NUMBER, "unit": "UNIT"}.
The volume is {"value": 10, "unit": "mL"}
